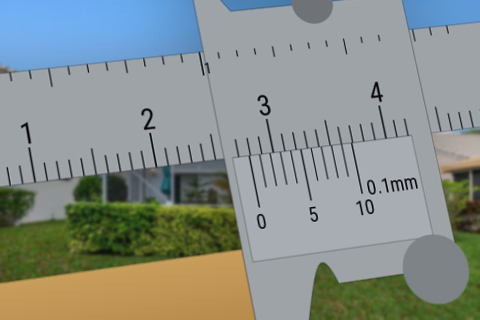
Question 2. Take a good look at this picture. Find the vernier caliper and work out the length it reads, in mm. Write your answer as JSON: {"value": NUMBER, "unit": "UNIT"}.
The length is {"value": 27.9, "unit": "mm"}
